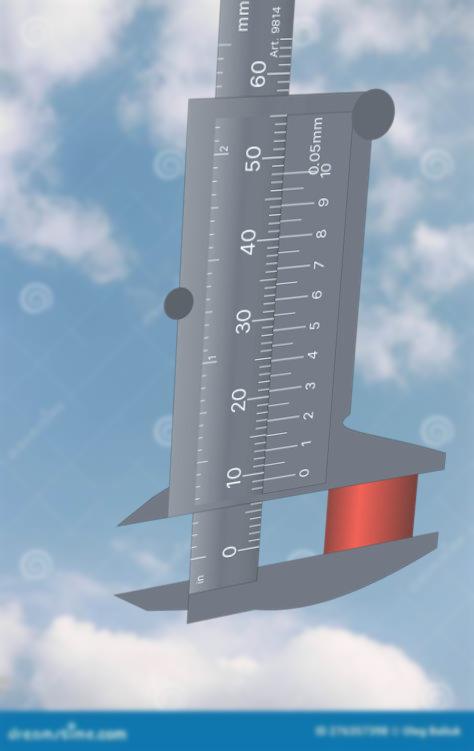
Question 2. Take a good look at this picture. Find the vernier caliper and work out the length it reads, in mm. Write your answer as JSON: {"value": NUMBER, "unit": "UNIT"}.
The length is {"value": 9.0, "unit": "mm"}
